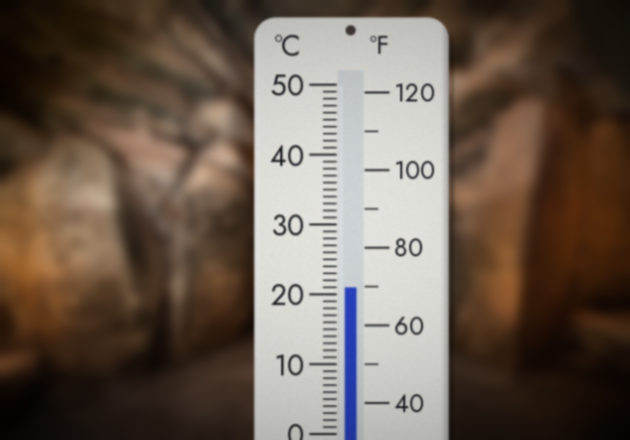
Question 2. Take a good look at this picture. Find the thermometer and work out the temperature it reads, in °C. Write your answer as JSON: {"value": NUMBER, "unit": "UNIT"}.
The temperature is {"value": 21, "unit": "°C"}
